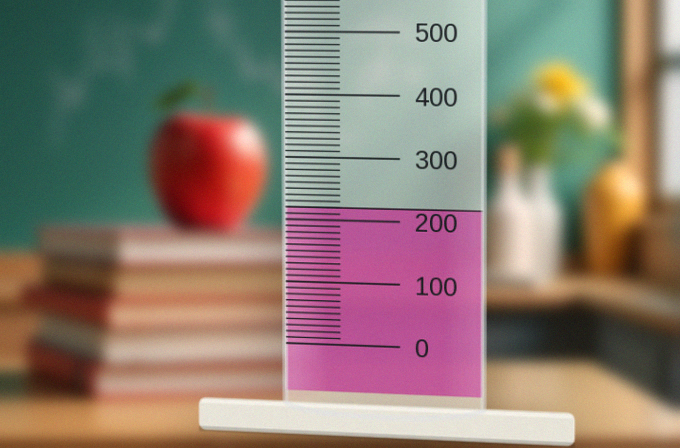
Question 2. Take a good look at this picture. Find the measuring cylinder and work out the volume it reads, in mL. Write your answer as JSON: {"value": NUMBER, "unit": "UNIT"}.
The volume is {"value": 220, "unit": "mL"}
